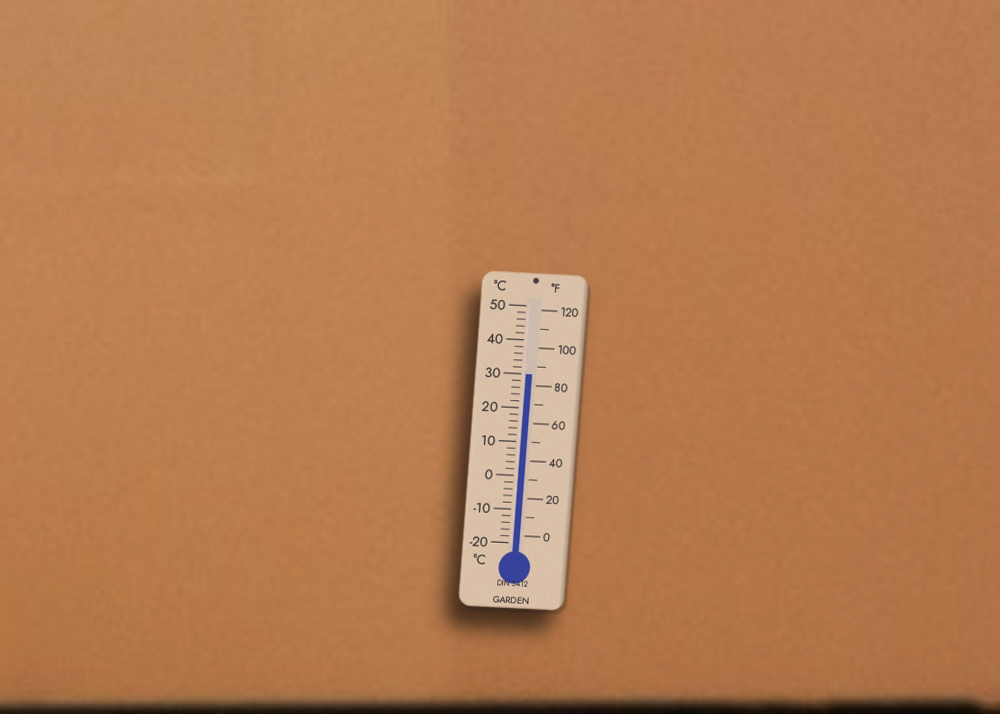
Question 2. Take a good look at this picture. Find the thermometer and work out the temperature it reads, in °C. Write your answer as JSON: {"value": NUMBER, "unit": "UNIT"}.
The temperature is {"value": 30, "unit": "°C"}
